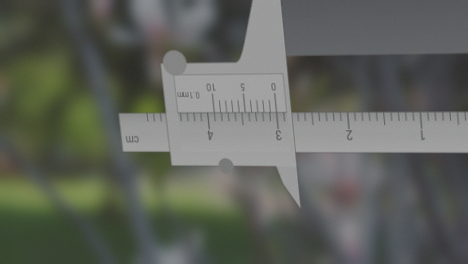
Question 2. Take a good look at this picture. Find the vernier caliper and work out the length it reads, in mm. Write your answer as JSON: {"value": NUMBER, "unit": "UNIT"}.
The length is {"value": 30.0, "unit": "mm"}
